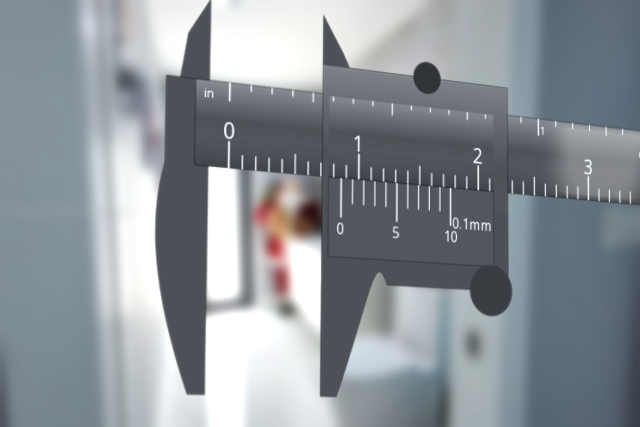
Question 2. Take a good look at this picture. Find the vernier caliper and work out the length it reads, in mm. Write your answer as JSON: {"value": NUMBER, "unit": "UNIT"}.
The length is {"value": 8.6, "unit": "mm"}
